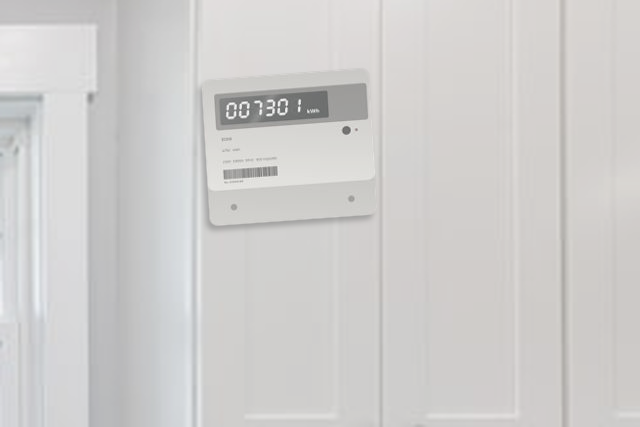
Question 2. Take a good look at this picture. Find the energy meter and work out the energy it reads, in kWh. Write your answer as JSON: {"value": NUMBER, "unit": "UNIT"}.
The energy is {"value": 7301, "unit": "kWh"}
